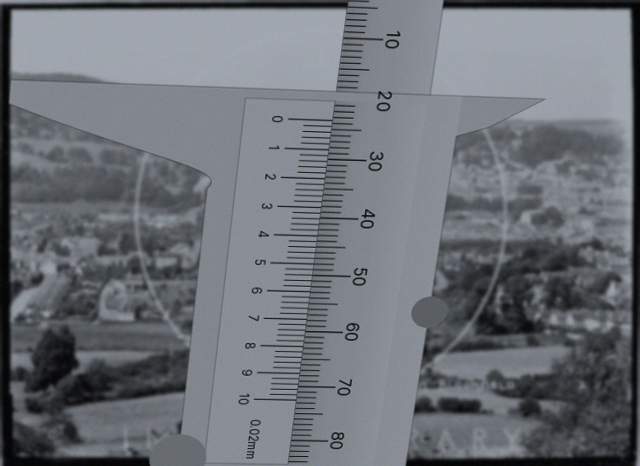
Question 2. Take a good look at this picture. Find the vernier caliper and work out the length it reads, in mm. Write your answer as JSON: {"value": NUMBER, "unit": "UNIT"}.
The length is {"value": 23.5, "unit": "mm"}
